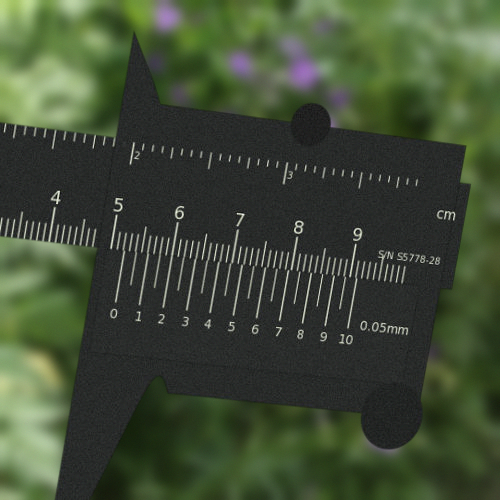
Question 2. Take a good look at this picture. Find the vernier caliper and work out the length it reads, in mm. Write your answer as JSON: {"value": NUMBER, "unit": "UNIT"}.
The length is {"value": 52.2, "unit": "mm"}
